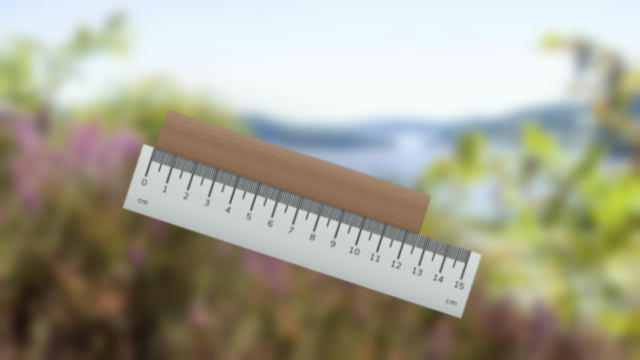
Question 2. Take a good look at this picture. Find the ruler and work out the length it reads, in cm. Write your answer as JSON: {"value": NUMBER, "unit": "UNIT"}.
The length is {"value": 12.5, "unit": "cm"}
